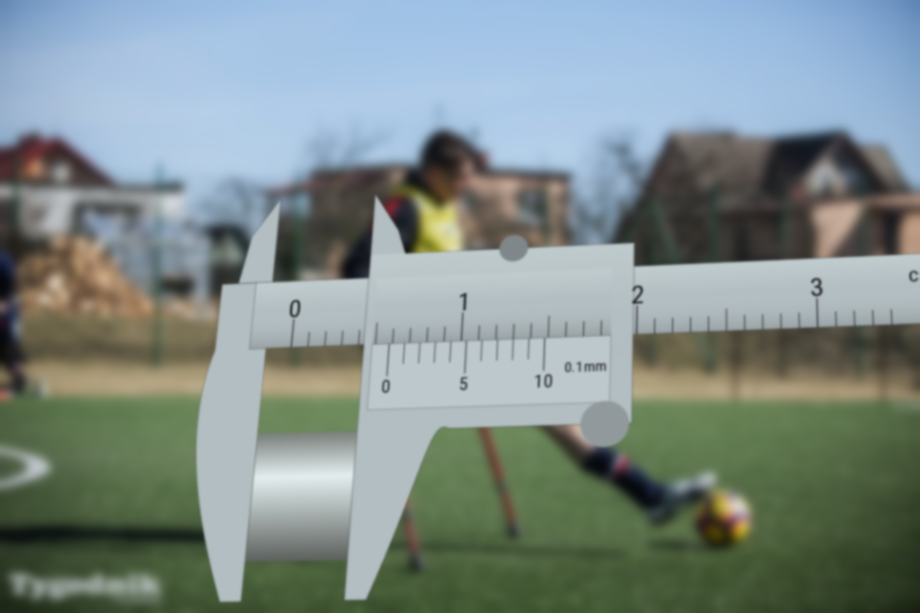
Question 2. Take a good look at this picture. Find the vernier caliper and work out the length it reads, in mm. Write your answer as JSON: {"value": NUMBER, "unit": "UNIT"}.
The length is {"value": 5.8, "unit": "mm"}
